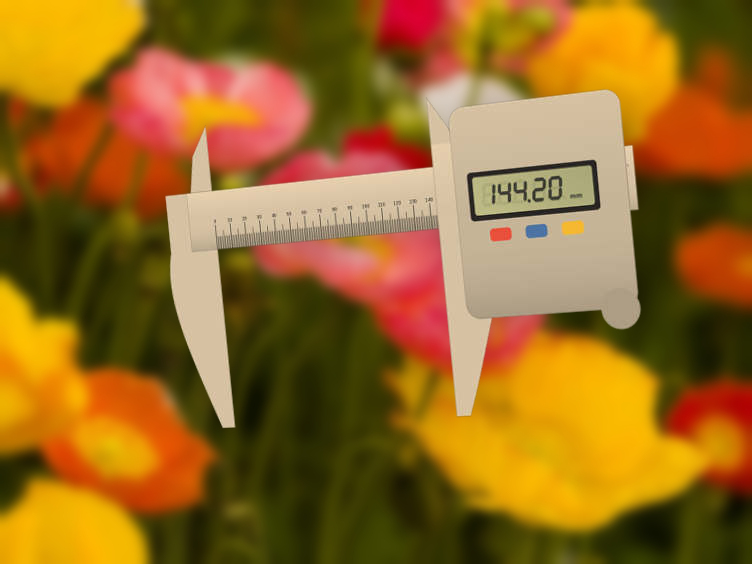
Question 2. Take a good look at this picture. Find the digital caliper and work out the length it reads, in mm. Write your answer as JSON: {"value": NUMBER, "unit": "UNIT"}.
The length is {"value": 144.20, "unit": "mm"}
